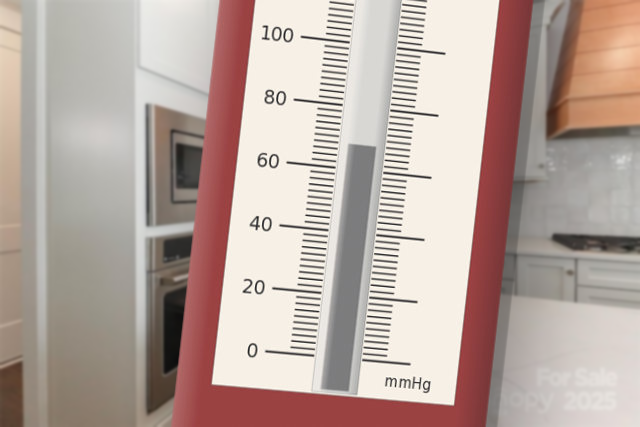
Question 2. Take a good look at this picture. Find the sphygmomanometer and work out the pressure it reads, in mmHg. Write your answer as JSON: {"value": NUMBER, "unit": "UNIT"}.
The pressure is {"value": 68, "unit": "mmHg"}
